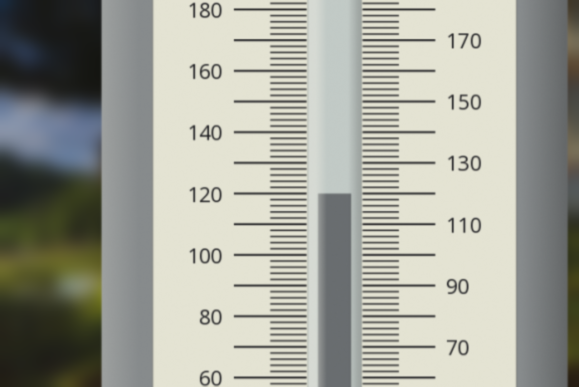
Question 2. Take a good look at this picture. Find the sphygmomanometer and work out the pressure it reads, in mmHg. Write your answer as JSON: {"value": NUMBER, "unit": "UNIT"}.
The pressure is {"value": 120, "unit": "mmHg"}
